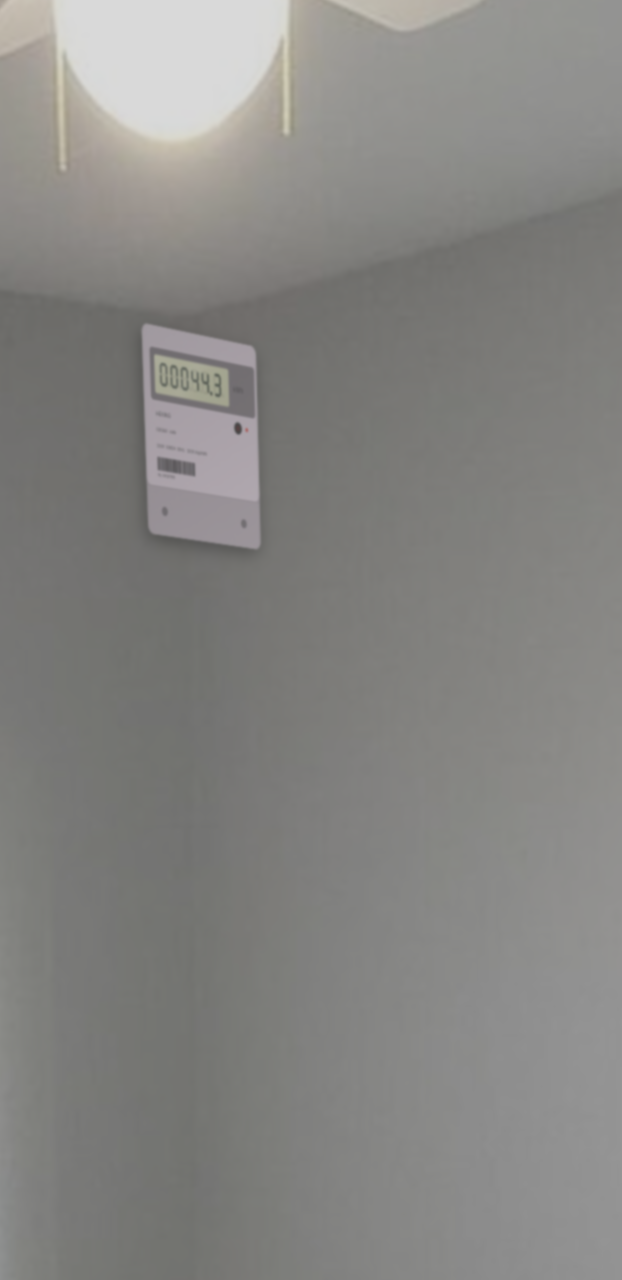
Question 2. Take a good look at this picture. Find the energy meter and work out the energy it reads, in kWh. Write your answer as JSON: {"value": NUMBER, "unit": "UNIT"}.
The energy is {"value": 44.3, "unit": "kWh"}
